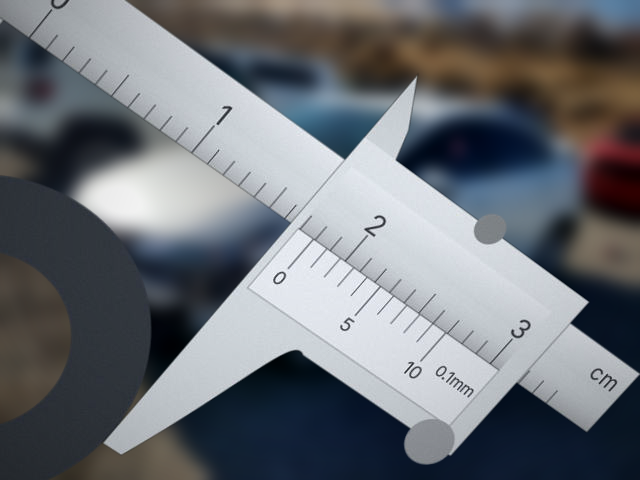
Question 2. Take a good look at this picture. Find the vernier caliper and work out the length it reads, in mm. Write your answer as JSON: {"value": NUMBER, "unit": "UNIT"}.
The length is {"value": 17.9, "unit": "mm"}
